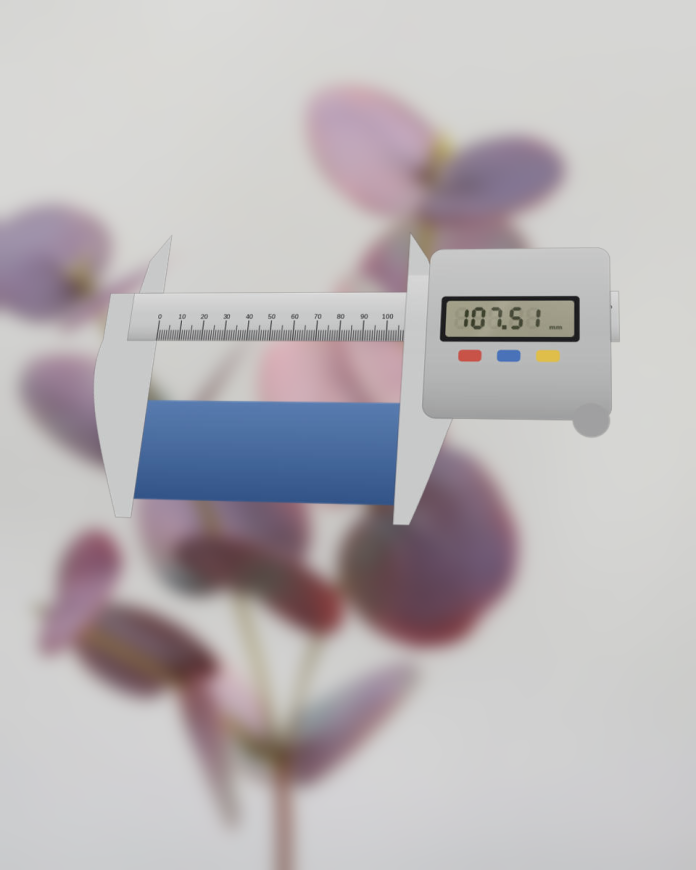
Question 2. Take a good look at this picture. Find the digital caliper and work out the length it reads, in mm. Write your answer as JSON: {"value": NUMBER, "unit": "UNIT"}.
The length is {"value": 107.51, "unit": "mm"}
